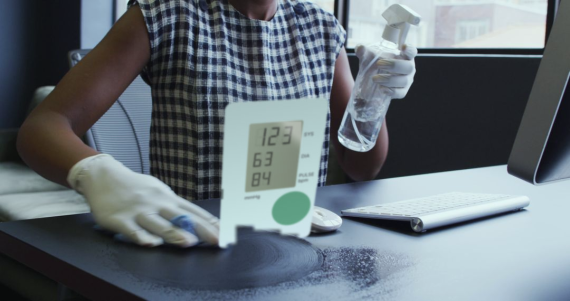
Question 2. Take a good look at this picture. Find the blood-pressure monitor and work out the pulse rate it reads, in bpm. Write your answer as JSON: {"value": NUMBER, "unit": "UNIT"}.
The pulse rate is {"value": 84, "unit": "bpm"}
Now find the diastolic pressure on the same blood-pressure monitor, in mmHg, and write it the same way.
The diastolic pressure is {"value": 63, "unit": "mmHg"}
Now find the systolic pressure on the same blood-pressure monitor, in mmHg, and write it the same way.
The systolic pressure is {"value": 123, "unit": "mmHg"}
